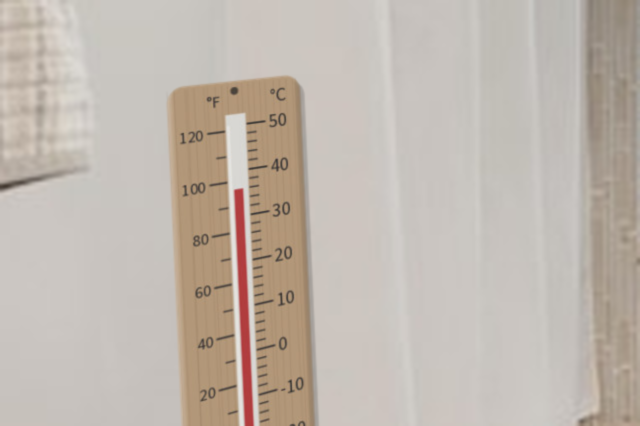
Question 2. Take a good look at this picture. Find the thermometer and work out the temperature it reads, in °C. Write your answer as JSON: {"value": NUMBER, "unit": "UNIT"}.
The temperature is {"value": 36, "unit": "°C"}
